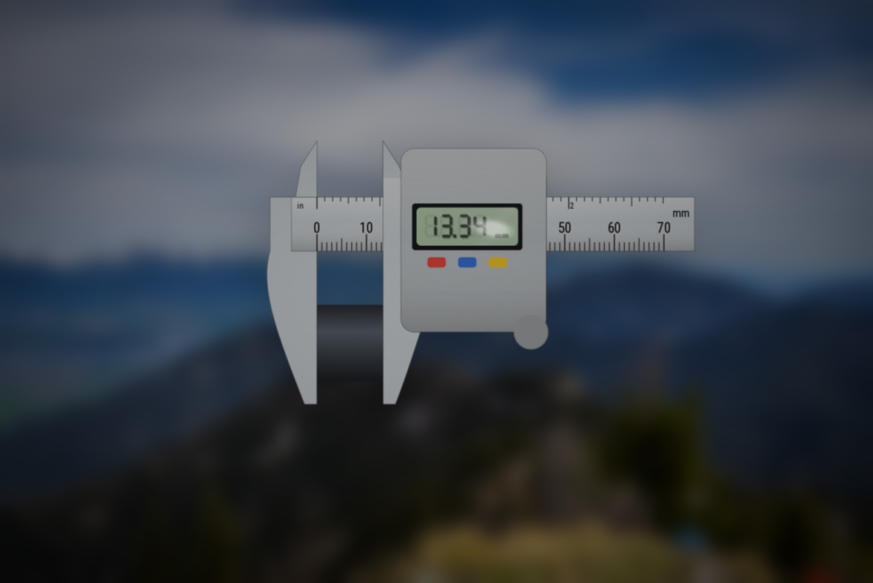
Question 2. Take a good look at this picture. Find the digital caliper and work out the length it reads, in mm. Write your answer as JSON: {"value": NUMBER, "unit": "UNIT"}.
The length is {"value": 13.34, "unit": "mm"}
